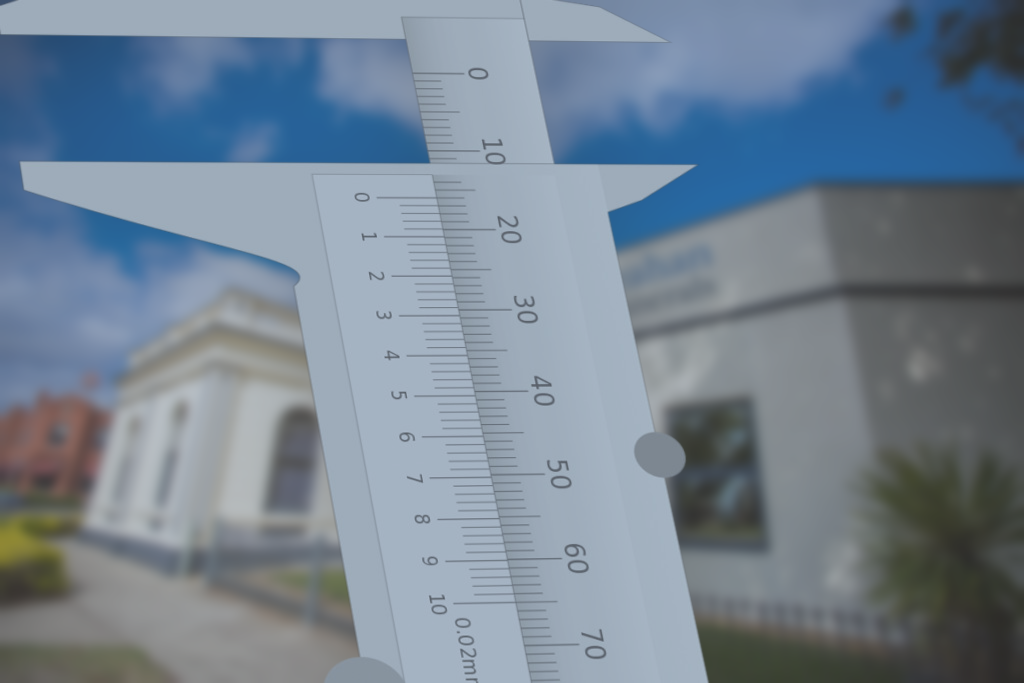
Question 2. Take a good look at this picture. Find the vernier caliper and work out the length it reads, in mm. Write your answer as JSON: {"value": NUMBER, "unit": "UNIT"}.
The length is {"value": 16.0, "unit": "mm"}
